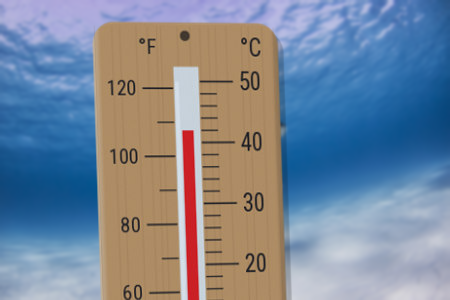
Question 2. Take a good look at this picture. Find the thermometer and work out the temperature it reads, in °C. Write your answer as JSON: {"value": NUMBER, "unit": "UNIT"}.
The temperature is {"value": 42, "unit": "°C"}
